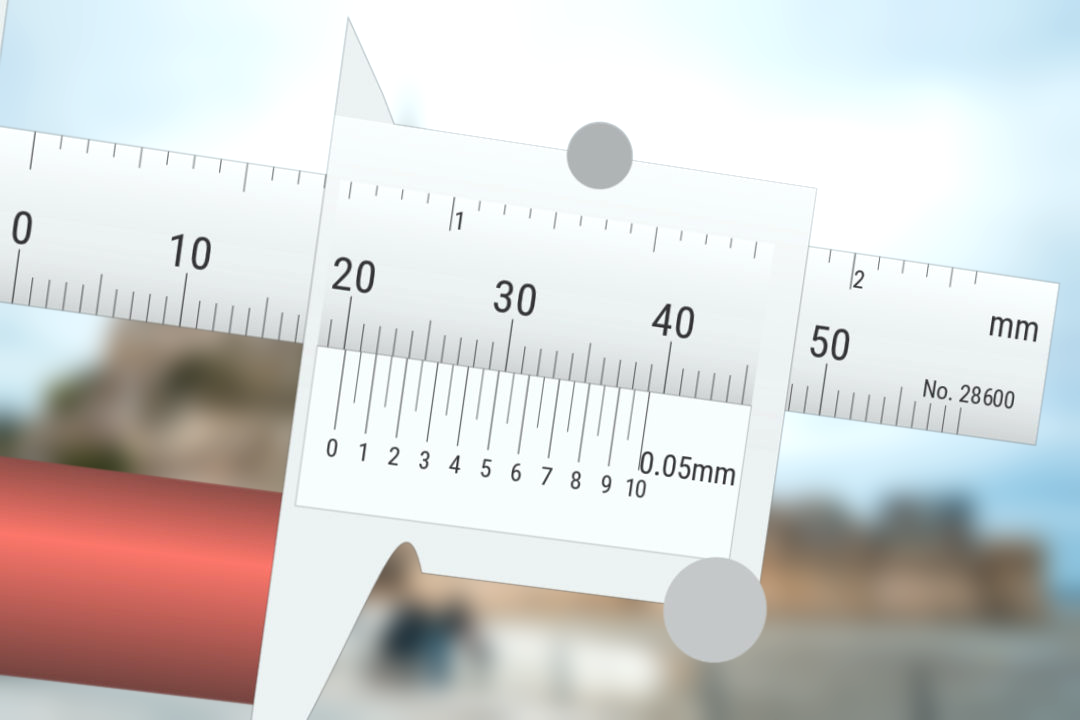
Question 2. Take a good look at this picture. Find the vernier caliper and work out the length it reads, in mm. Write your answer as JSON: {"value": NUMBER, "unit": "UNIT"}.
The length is {"value": 20.1, "unit": "mm"}
